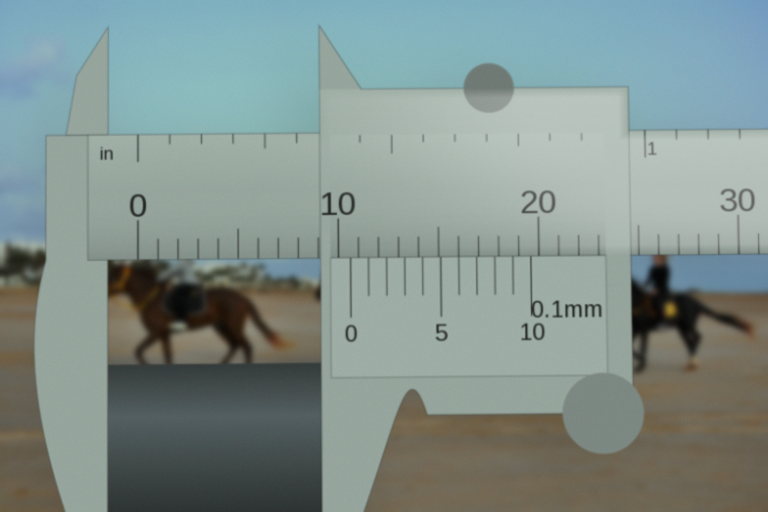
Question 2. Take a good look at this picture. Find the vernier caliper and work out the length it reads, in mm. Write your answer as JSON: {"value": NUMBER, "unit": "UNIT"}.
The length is {"value": 10.6, "unit": "mm"}
